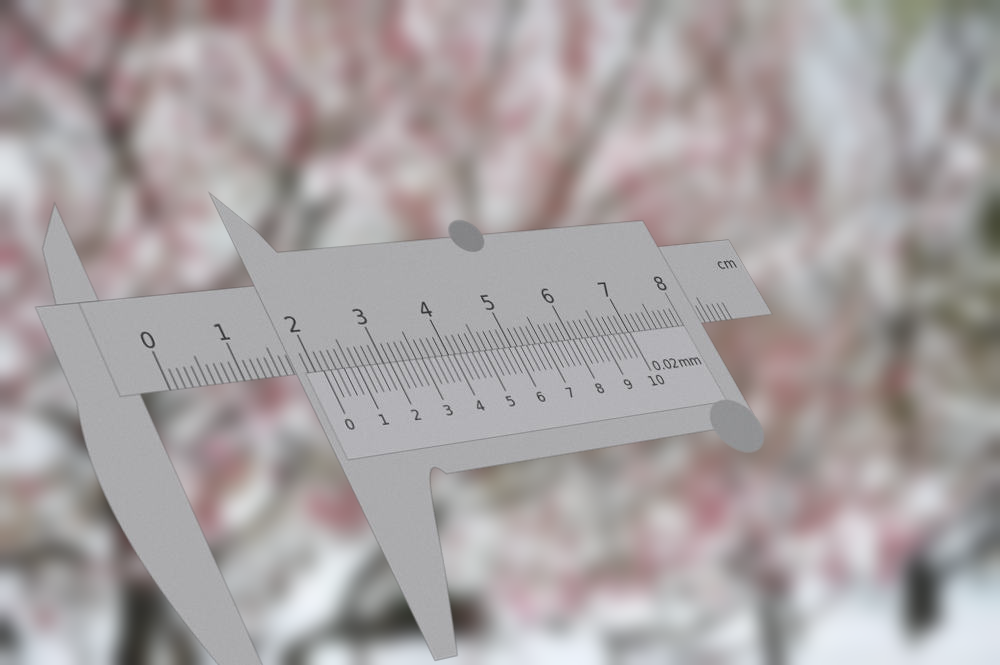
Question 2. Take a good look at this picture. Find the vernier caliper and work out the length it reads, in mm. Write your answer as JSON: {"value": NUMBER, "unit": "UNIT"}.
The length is {"value": 21.2, "unit": "mm"}
